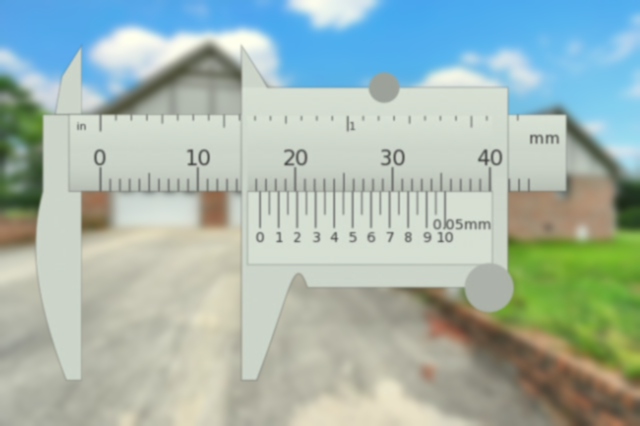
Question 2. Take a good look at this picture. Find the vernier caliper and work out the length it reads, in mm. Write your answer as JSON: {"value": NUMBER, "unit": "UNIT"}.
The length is {"value": 16.4, "unit": "mm"}
